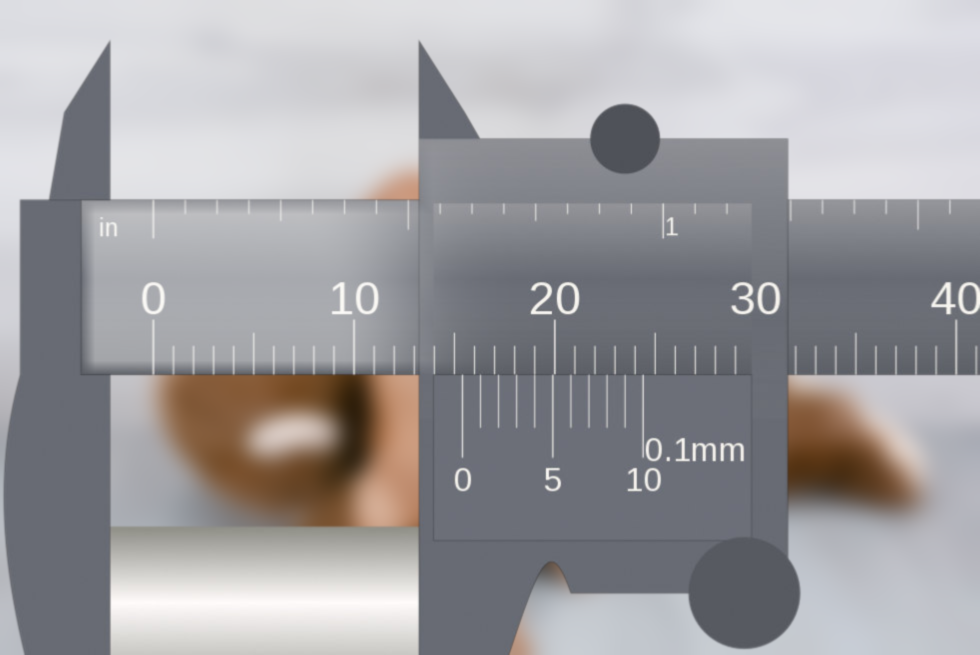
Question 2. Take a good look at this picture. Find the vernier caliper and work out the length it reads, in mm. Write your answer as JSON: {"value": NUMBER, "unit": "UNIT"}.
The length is {"value": 15.4, "unit": "mm"}
